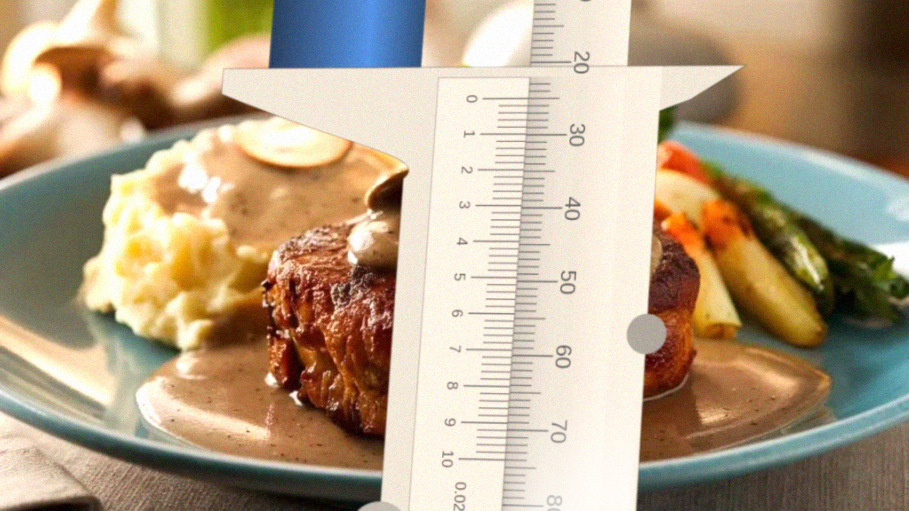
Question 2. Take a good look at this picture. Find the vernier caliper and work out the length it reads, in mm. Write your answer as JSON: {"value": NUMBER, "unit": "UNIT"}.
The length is {"value": 25.0, "unit": "mm"}
